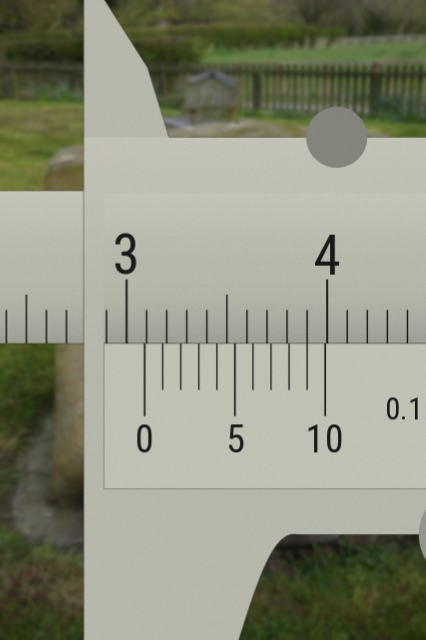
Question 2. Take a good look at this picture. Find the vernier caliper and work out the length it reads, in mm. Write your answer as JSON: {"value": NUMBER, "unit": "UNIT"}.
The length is {"value": 30.9, "unit": "mm"}
